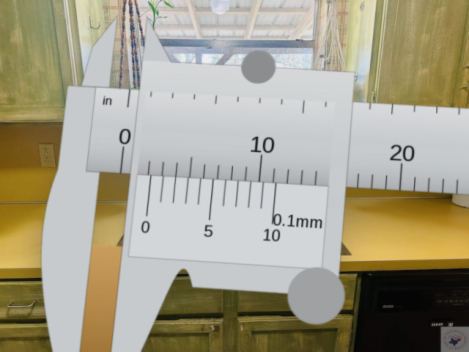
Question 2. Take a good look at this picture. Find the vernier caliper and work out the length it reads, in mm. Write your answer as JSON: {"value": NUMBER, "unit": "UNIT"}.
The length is {"value": 2.2, "unit": "mm"}
